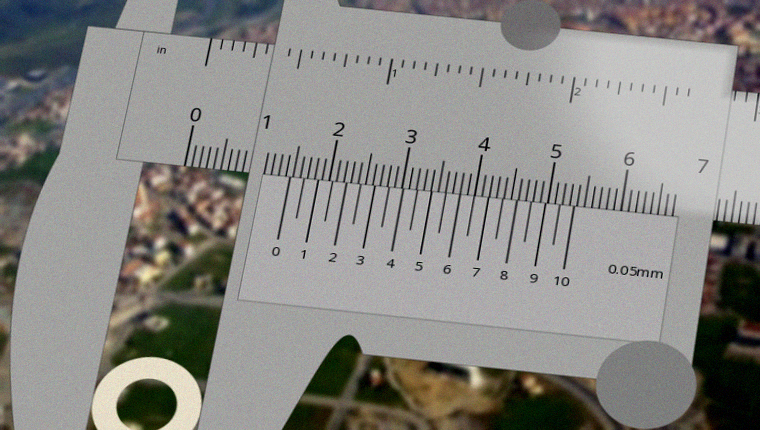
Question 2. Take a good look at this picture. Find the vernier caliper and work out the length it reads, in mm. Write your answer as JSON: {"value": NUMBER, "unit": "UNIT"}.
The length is {"value": 14.6, "unit": "mm"}
